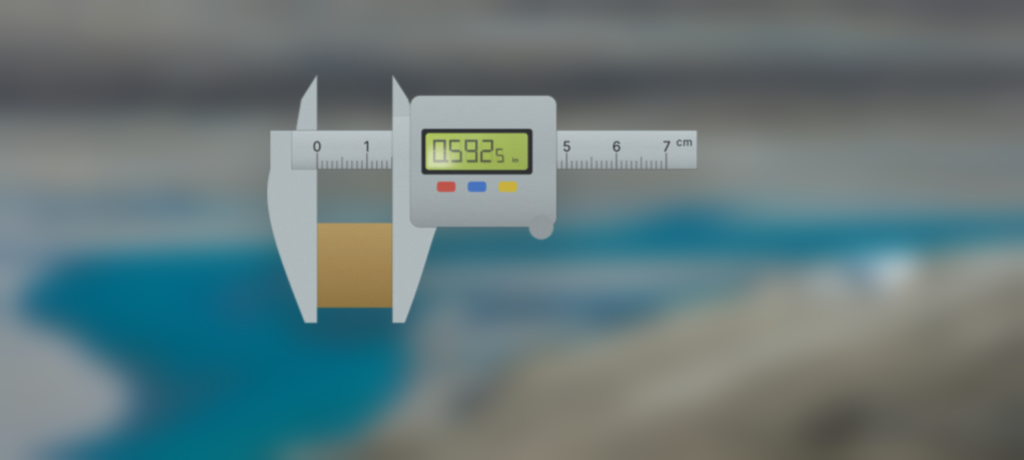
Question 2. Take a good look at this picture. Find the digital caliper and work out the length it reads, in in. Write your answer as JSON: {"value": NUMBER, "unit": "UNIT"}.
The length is {"value": 0.5925, "unit": "in"}
